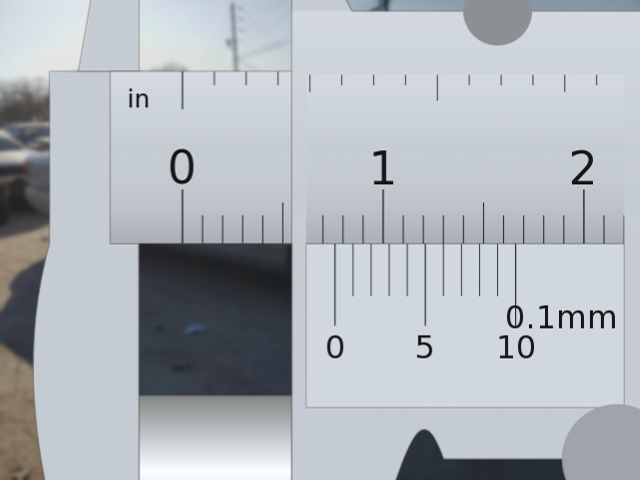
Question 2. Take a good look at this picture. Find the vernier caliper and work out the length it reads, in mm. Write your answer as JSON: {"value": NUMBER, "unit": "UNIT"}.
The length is {"value": 7.6, "unit": "mm"}
